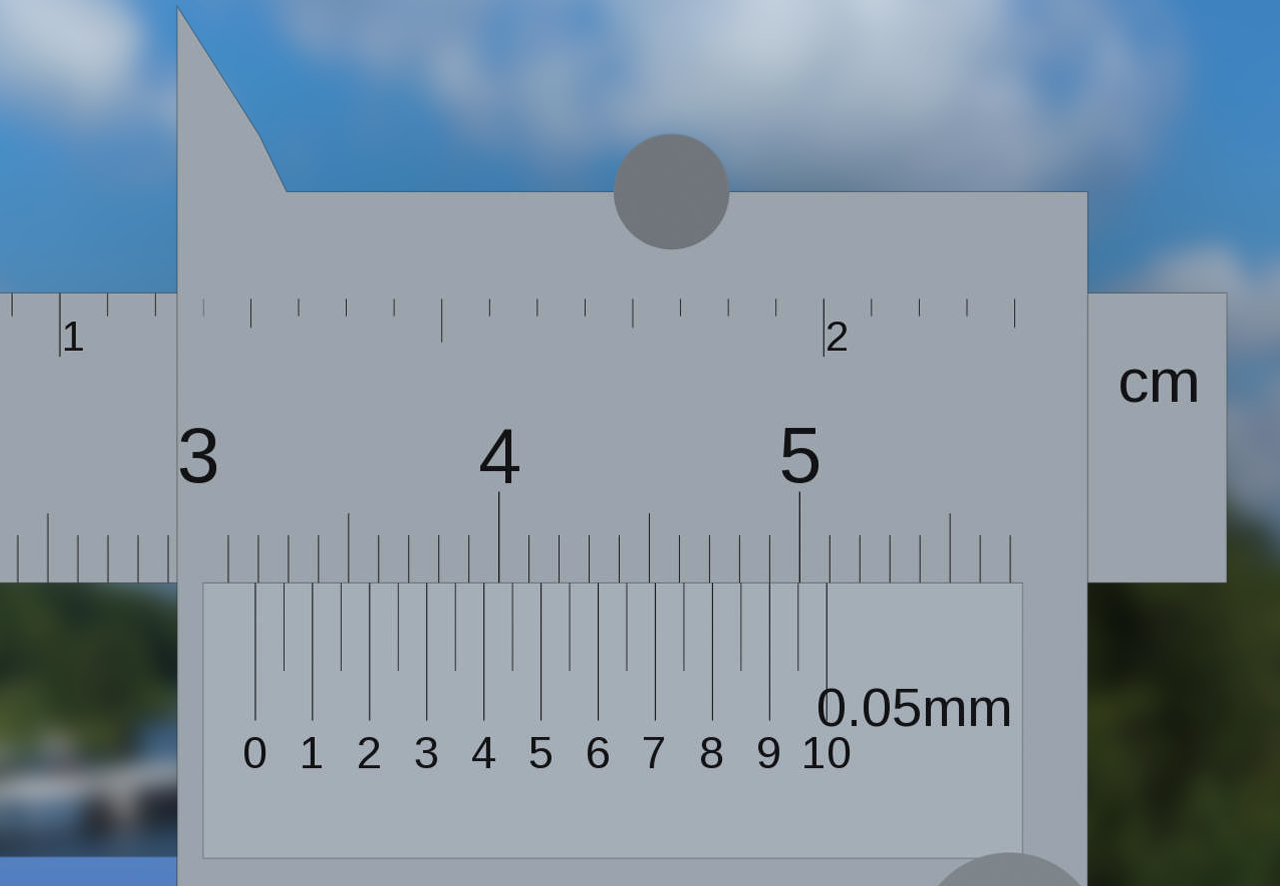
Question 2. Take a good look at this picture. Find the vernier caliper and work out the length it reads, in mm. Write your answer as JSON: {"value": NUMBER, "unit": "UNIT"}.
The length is {"value": 31.90, "unit": "mm"}
